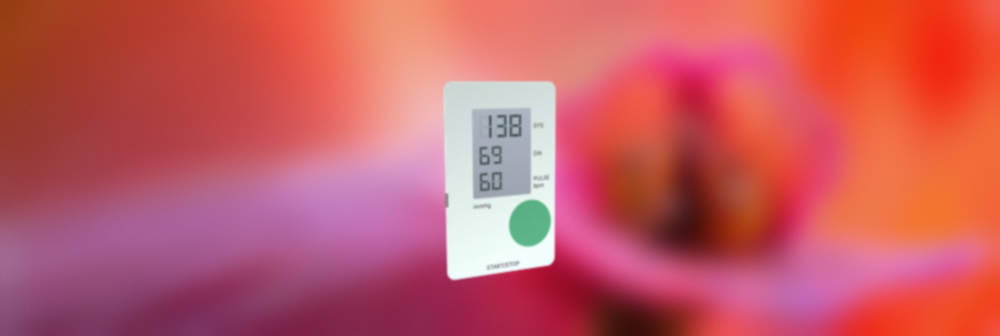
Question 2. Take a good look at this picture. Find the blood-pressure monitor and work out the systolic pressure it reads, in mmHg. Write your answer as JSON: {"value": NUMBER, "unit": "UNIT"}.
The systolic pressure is {"value": 138, "unit": "mmHg"}
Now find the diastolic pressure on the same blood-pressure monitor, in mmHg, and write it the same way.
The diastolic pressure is {"value": 69, "unit": "mmHg"}
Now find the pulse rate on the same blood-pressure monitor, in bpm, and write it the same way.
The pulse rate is {"value": 60, "unit": "bpm"}
